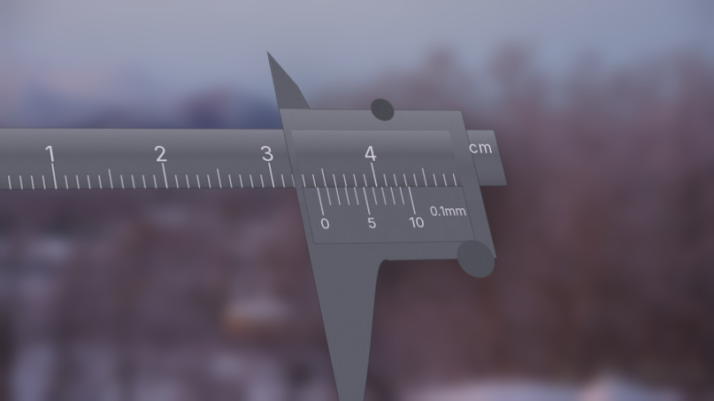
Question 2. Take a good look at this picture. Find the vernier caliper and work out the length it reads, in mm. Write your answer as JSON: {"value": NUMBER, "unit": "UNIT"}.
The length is {"value": 34.2, "unit": "mm"}
